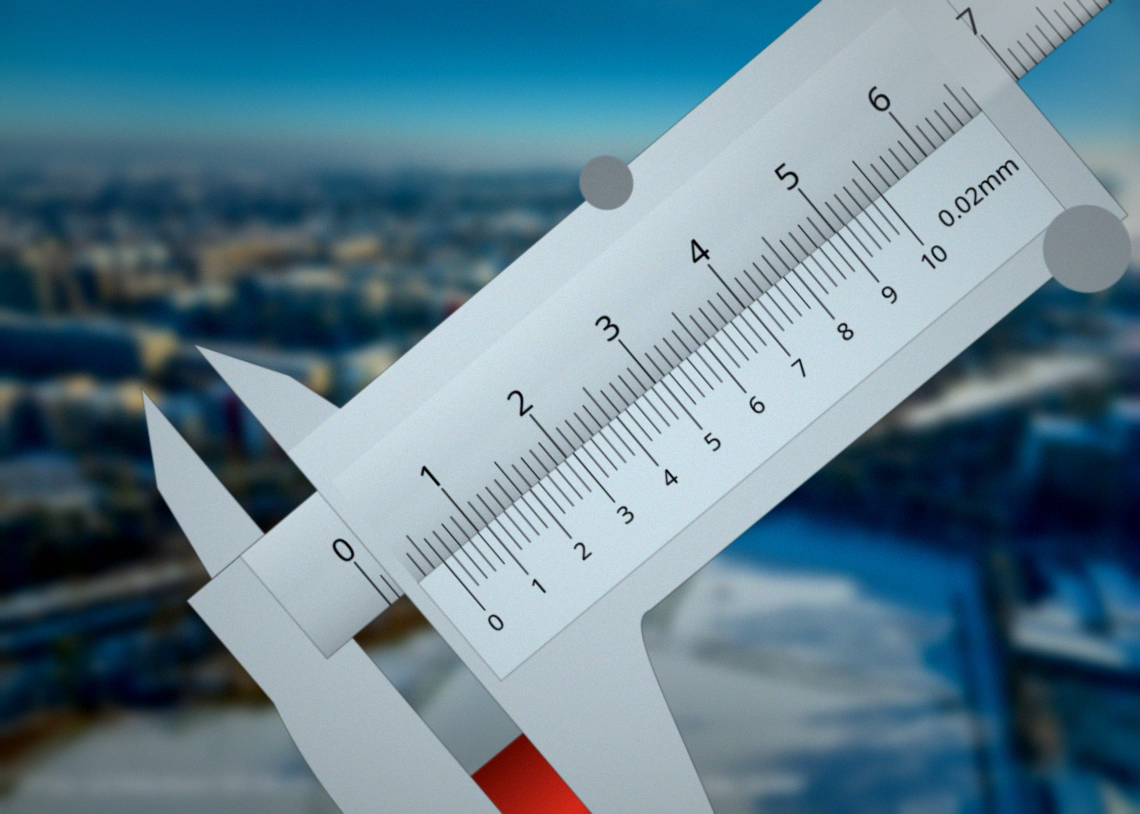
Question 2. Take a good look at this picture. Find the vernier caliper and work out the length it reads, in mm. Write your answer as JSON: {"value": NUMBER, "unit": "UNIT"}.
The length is {"value": 6.0, "unit": "mm"}
